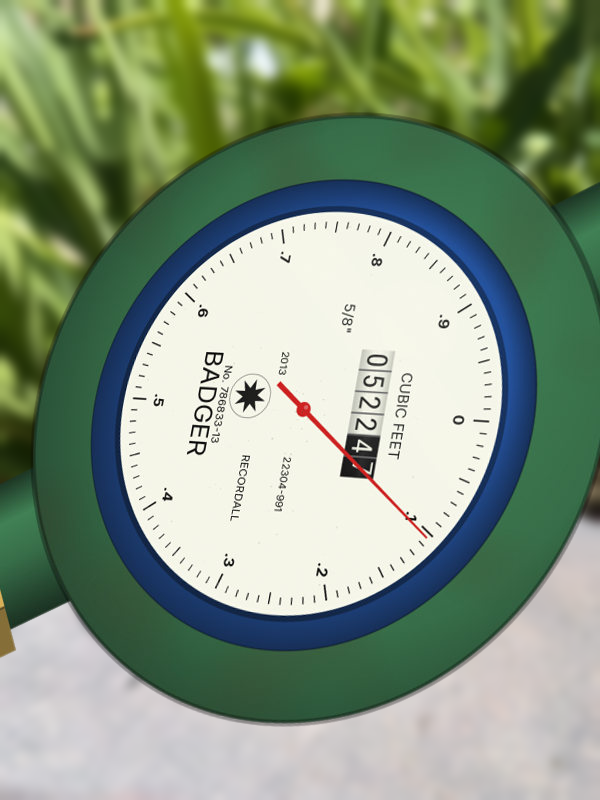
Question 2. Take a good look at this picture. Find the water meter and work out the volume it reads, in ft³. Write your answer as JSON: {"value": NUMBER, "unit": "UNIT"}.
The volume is {"value": 52247.10, "unit": "ft³"}
